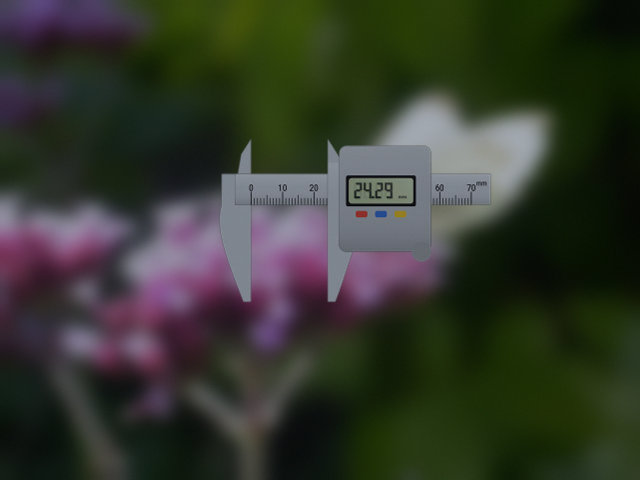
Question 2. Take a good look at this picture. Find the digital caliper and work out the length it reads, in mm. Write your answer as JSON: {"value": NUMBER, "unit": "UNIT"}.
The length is {"value": 24.29, "unit": "mm"}
